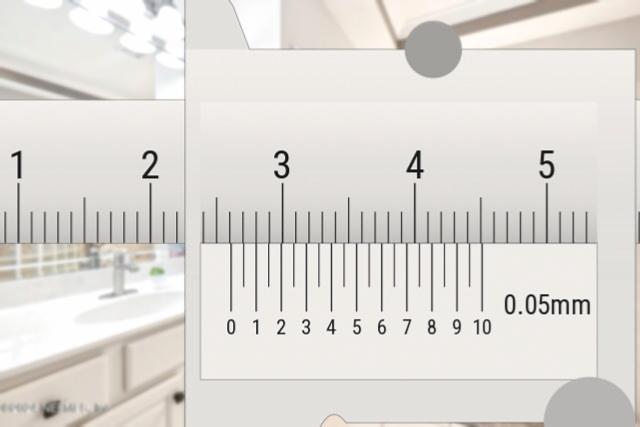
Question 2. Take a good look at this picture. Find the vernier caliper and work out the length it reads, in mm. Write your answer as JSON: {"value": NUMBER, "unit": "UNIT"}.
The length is {"value": 26.1, "unit": "mm"}
